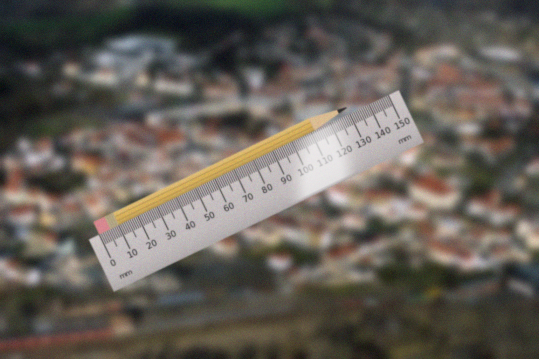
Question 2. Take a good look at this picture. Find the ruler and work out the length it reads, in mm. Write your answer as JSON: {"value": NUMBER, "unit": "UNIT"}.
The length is {"value": 130, "unit": "mm"}
